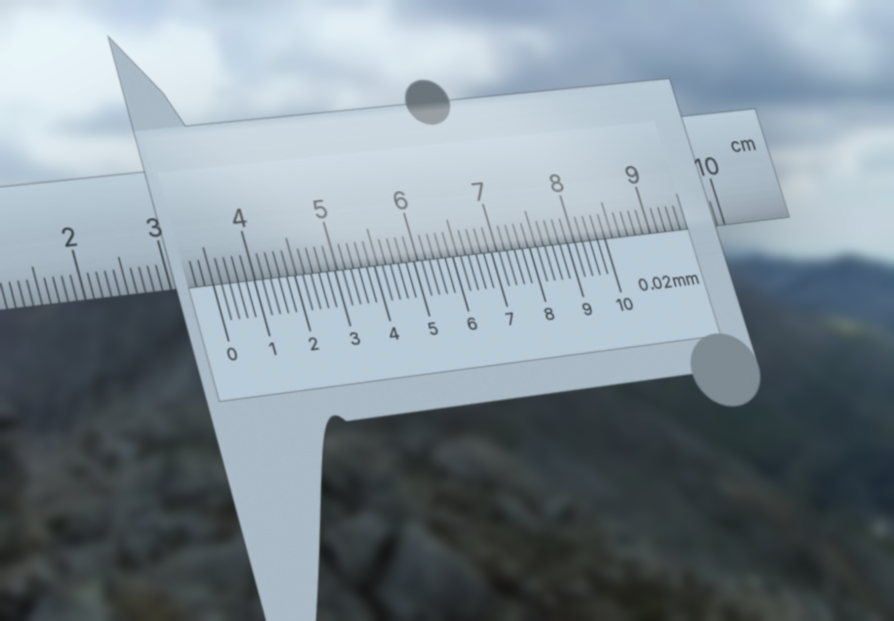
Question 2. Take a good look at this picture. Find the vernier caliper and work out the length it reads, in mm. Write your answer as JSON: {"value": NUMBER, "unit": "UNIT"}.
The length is {"value": 35.0, "unit": "mm"}
